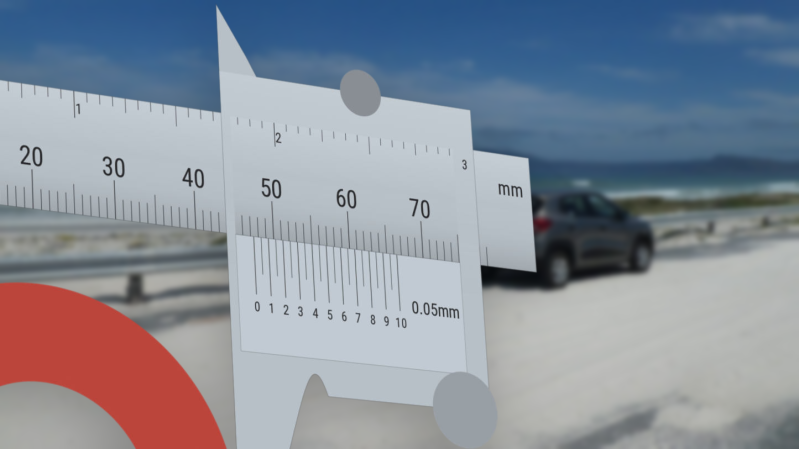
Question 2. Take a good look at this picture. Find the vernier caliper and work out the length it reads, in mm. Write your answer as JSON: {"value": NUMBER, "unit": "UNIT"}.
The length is {"value": 47.4, "unit": "mm"}
